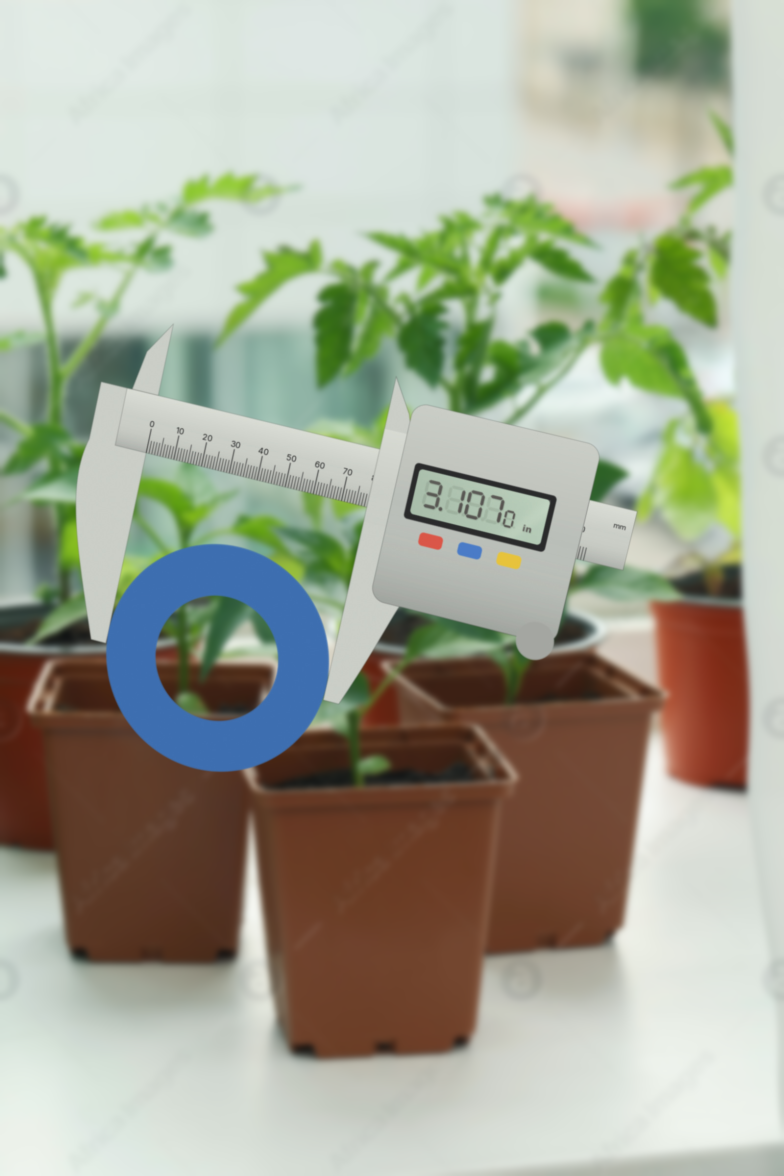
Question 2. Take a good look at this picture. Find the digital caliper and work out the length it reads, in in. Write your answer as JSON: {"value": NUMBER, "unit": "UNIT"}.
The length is {"value": 3.1070, "unit": "in"}
